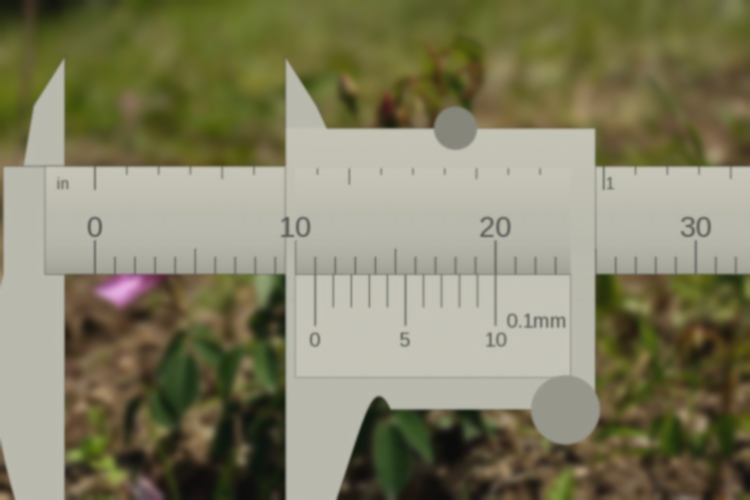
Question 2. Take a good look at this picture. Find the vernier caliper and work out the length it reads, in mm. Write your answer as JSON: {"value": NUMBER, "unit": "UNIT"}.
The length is {"value": 11.0, "unit": "mm"}
